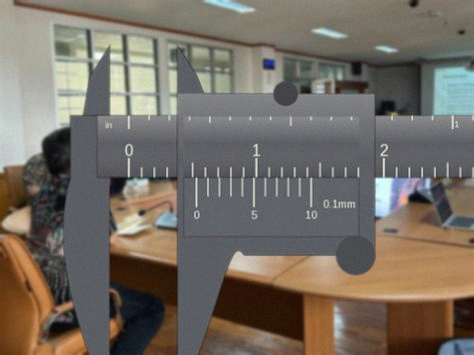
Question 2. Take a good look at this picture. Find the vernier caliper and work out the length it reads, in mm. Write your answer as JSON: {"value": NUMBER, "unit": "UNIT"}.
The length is {"value": 5.3, "unit": "mm"}
